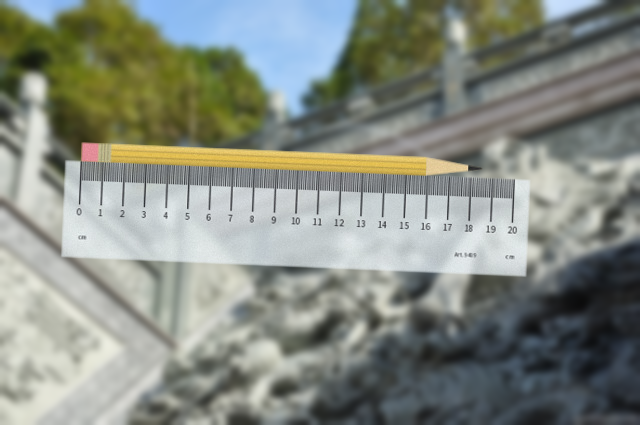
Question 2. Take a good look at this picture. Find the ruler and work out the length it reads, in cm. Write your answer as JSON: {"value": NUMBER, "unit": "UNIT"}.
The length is {"value": 18.5, "unit": "cm"}
